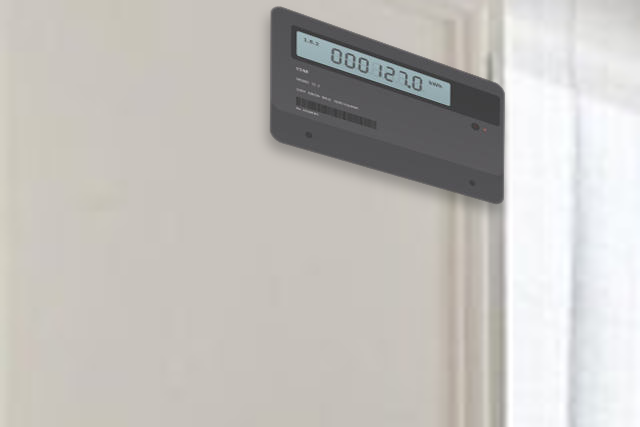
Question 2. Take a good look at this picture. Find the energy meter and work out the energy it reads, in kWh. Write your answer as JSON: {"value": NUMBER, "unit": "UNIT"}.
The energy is {"value": 127.0, "unit": "kWh"}
